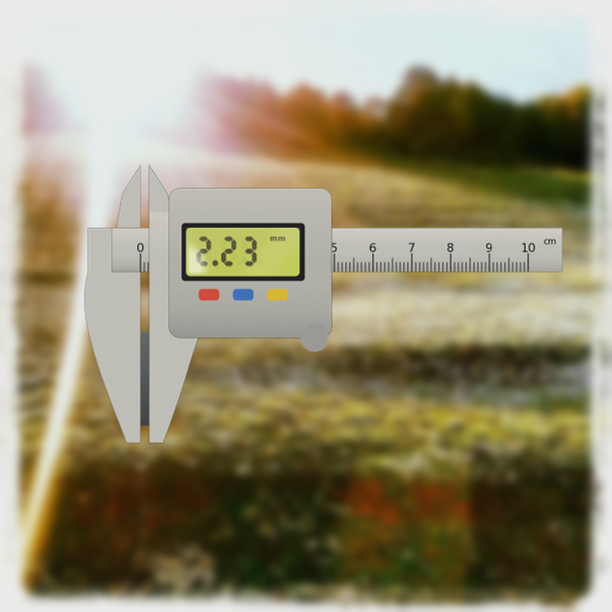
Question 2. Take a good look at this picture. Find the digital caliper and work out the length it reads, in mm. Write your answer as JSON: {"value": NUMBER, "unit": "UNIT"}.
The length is {"value": 2.23, "unit": "mm"}
